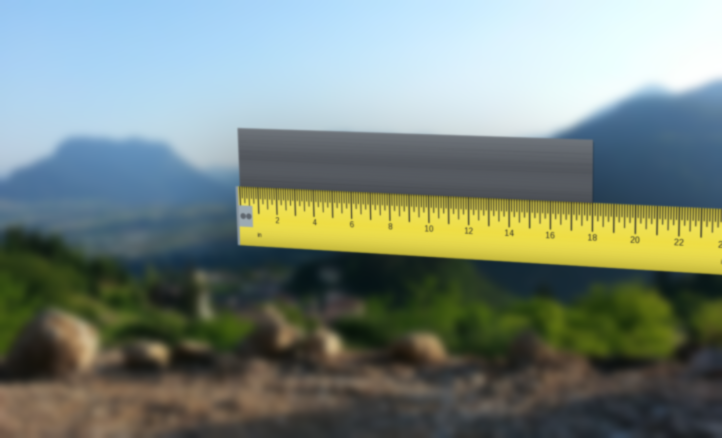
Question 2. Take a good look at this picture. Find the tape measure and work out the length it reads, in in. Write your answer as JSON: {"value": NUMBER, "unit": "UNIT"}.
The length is {"value": 18, "unit": "in"}
